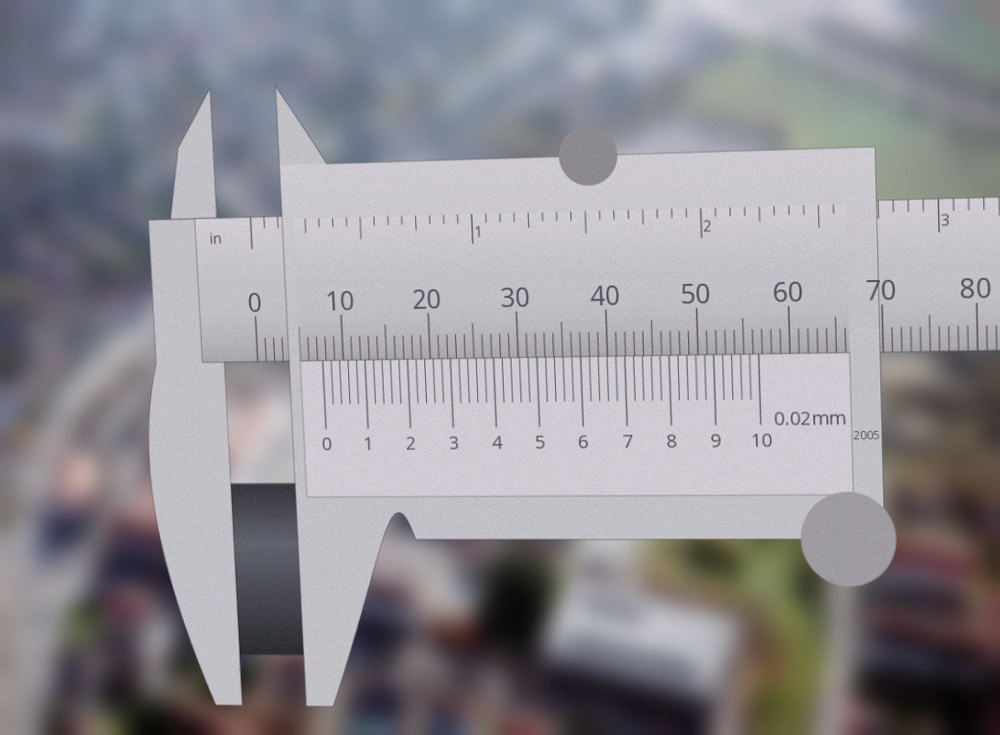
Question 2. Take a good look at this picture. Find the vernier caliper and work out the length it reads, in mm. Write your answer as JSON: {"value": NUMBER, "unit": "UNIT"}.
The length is {"value": 7.6, "unit": "mm"}
